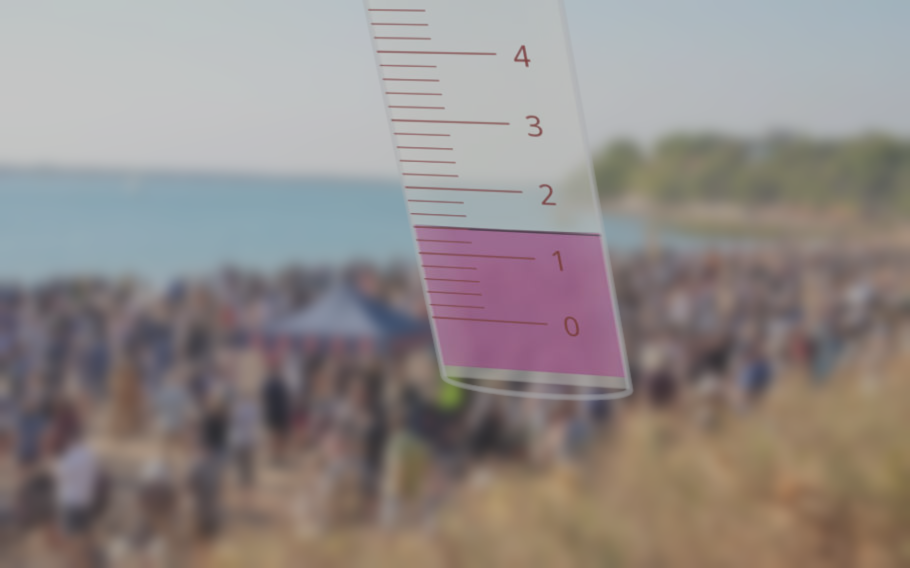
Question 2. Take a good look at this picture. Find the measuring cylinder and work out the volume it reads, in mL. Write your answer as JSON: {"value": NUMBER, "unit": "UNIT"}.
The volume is {"value": 1.4, "unit": "mL"}
